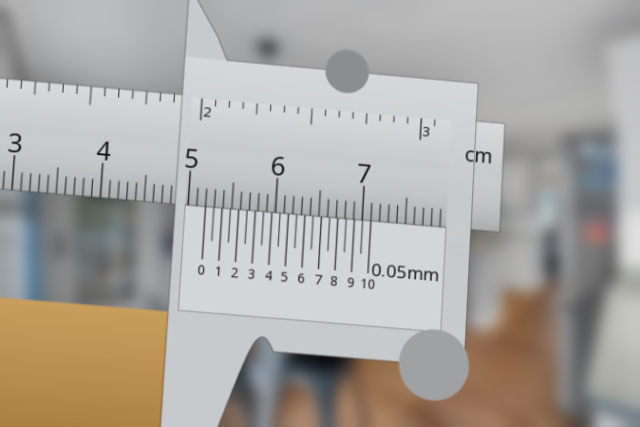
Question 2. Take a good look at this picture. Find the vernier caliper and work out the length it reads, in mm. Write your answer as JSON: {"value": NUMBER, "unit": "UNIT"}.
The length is {"value": 52.0, "unit": "mm"}
